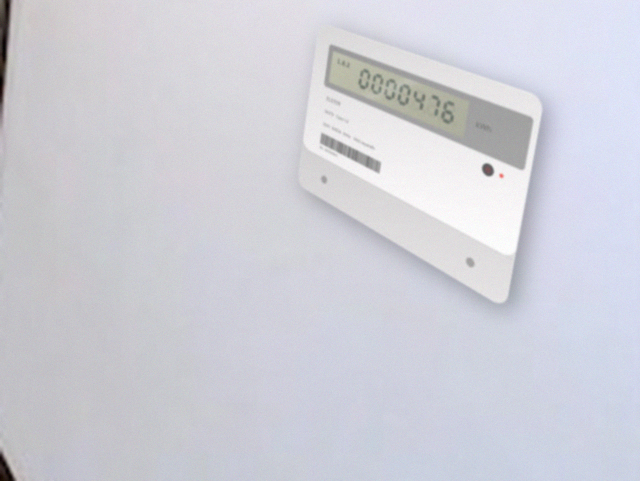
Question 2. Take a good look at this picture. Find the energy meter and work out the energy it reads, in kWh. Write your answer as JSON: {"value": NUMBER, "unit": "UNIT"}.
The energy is {"value": 476, "unit": "kWh"}
